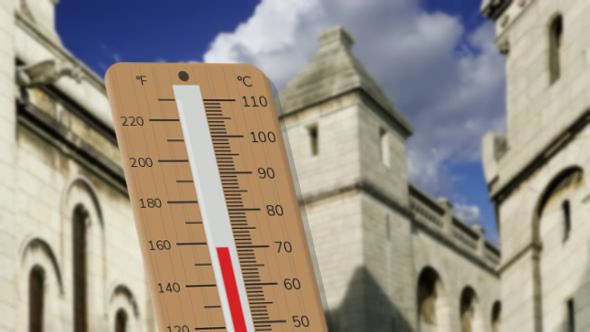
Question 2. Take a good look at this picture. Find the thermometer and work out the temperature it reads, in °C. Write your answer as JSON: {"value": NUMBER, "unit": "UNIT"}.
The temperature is {"value": 70, "unit": "°C"}
